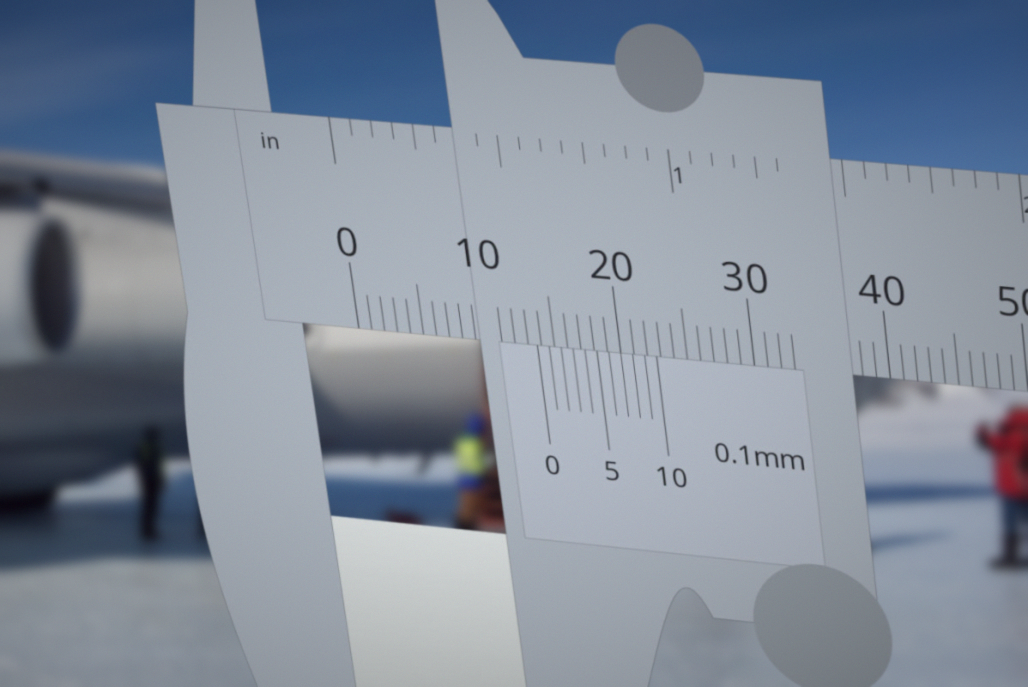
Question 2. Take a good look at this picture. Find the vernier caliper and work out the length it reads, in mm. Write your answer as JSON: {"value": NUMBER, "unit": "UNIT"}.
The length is {"value": 13.7, "unit": "mm"}
